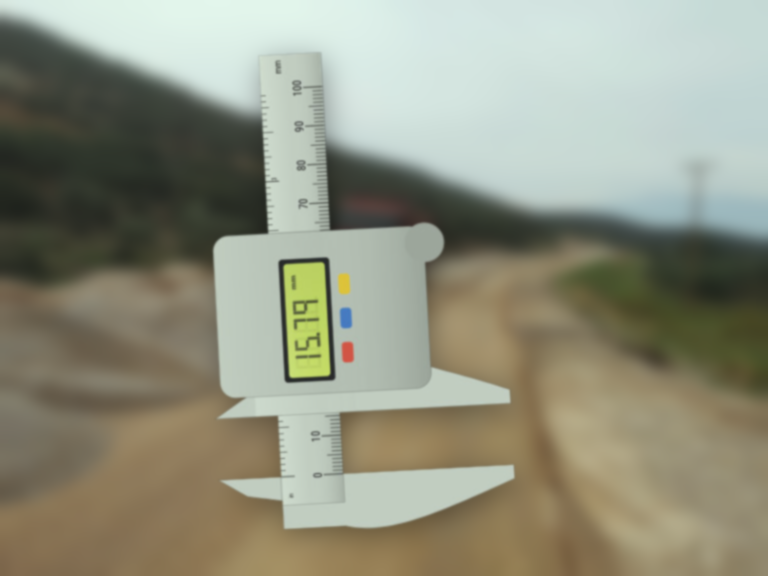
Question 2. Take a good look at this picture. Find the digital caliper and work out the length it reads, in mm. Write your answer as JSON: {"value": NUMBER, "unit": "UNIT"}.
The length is {"value": 15.79, "unit": "mm"}
